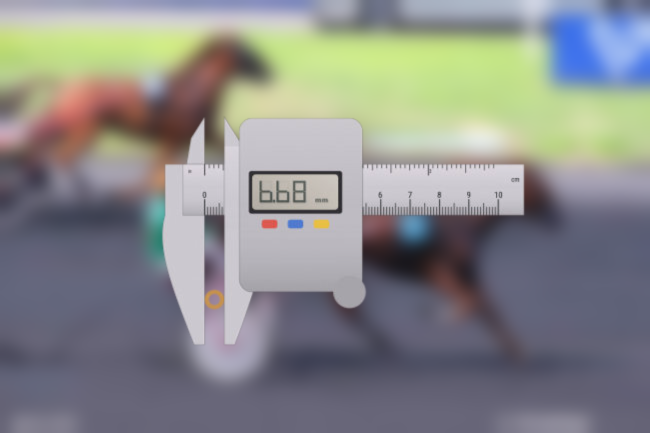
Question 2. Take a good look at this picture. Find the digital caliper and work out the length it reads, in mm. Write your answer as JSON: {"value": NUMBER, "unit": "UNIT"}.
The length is {"value": 6.68, "unit": "mm"}
